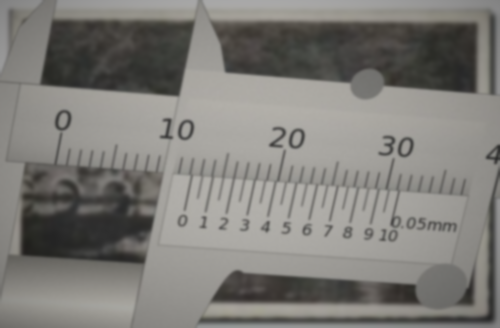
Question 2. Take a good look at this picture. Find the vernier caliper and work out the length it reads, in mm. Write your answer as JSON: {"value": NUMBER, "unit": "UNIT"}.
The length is {"value": 12.2, "unit": "mm"}
